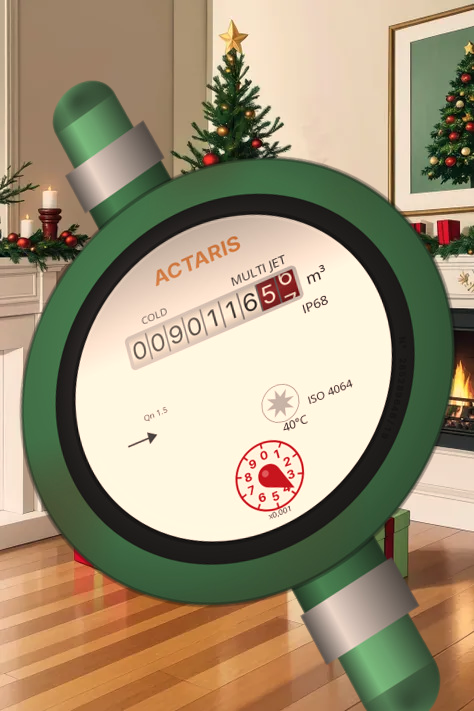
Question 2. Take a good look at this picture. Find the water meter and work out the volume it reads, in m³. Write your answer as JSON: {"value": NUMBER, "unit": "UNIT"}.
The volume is {"value": 90116.563, "unit": "m³"}
